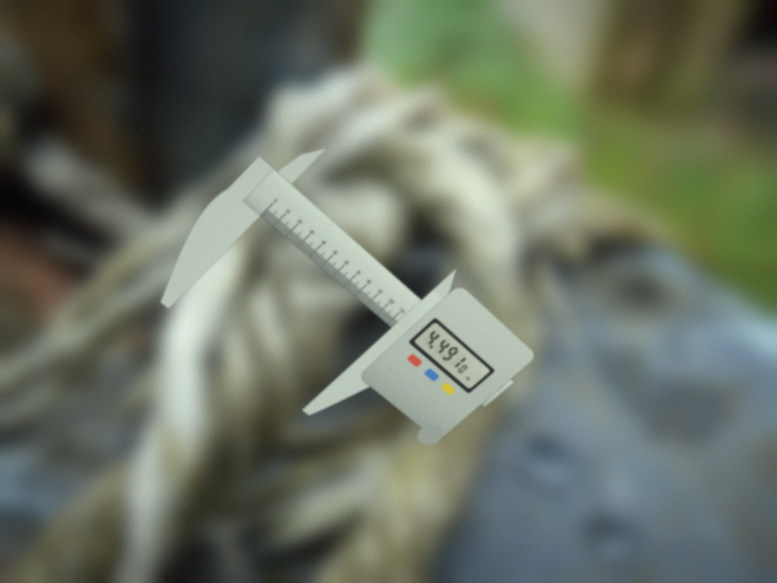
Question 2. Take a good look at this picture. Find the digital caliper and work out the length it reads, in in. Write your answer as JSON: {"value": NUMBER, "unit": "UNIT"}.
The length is {"value": 4.4910, "unit": "in"}
